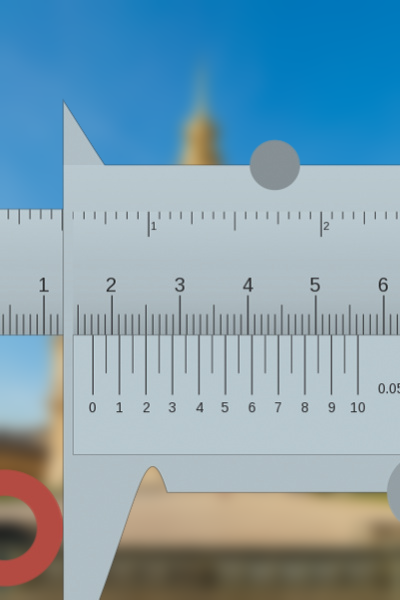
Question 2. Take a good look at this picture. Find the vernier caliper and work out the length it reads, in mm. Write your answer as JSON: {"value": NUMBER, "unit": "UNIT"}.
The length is {"value": 17.2, "unit": "mm"}
